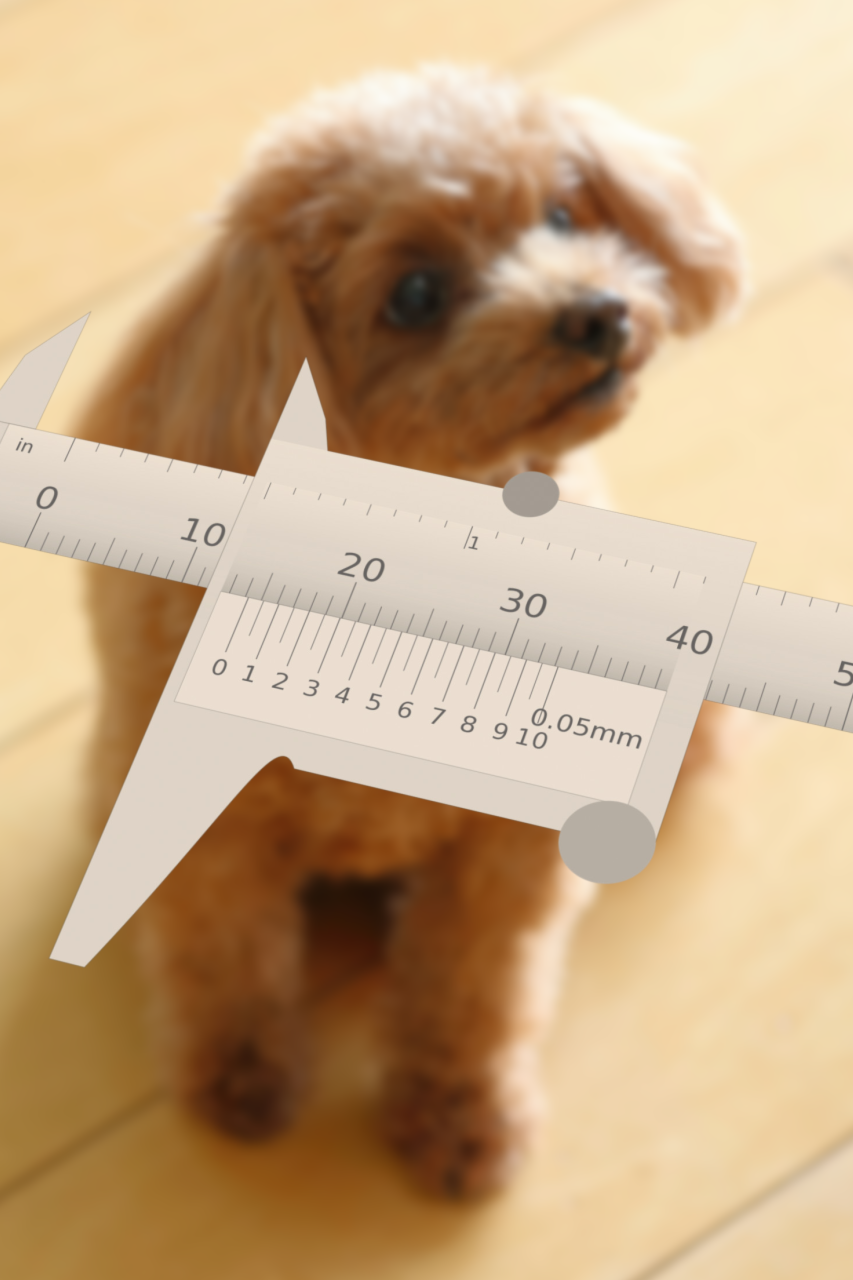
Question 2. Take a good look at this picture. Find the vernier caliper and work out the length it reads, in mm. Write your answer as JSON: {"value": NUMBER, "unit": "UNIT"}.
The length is {"value": 14.2, "unit": "mm"}
